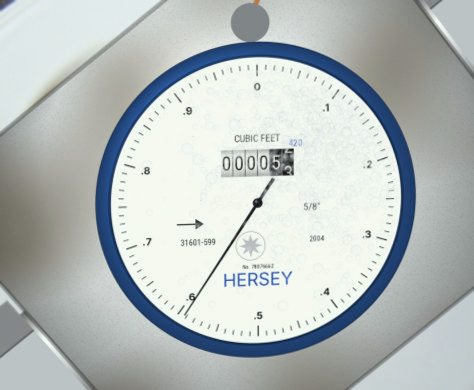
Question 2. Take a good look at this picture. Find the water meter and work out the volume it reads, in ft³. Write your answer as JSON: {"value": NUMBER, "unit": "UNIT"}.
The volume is {"value": 52.59, "unit": "ft³"}
